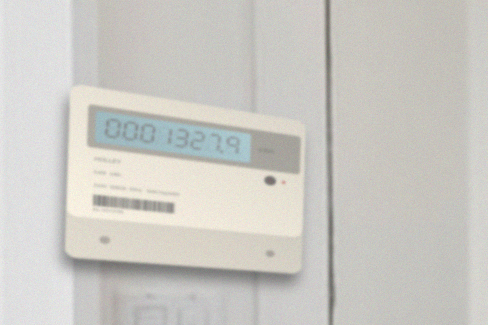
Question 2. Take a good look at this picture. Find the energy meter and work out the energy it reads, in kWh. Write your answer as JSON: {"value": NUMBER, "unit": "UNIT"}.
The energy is {"value": 1327.9, "unit": "kWh"}
